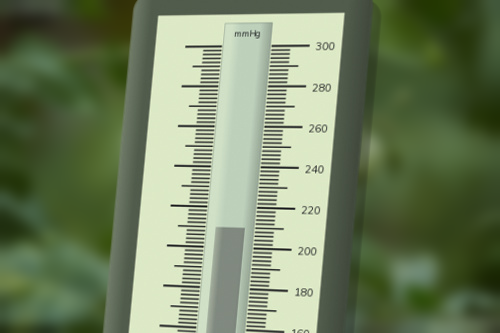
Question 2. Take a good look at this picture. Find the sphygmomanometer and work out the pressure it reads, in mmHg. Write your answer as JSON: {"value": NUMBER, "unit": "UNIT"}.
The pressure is {"value": 210, "unit": "mmHg"}
